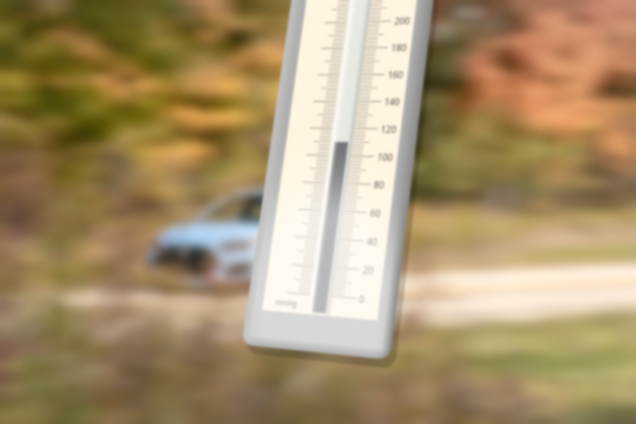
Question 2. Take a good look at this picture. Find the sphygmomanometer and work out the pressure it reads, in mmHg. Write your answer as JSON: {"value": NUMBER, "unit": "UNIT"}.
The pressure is {"value": 110, "unit": "mmHg"}
